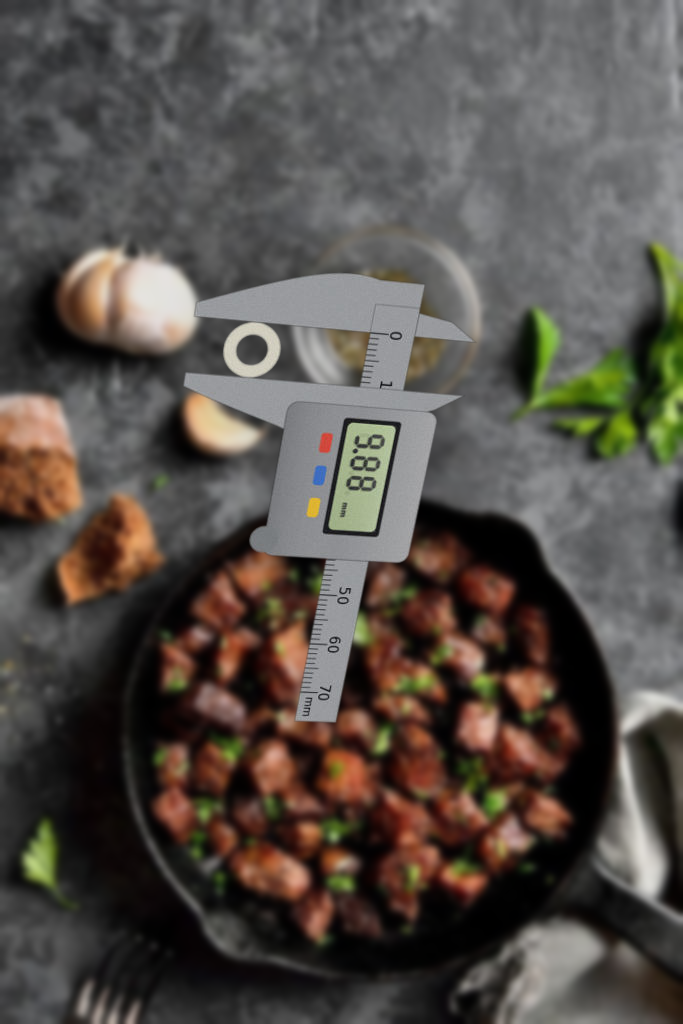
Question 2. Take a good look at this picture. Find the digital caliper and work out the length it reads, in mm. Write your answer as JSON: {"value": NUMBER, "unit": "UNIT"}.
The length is {"value": 9.88, "unit": "mm"}
